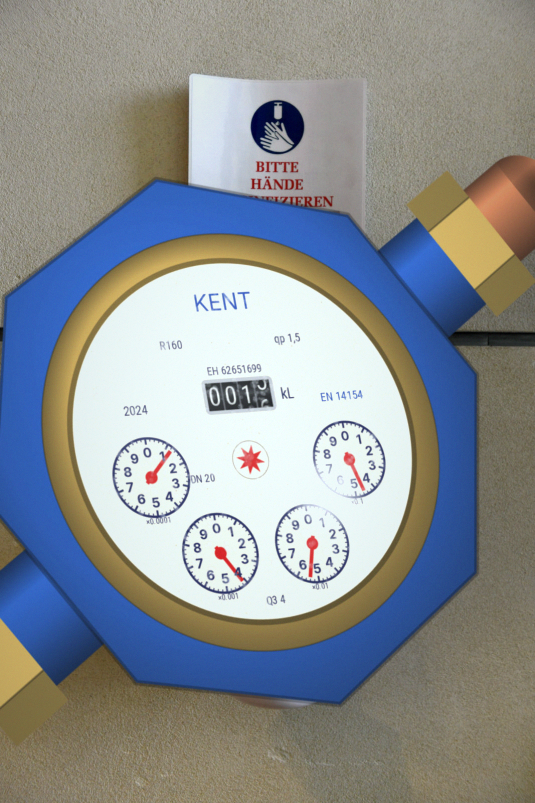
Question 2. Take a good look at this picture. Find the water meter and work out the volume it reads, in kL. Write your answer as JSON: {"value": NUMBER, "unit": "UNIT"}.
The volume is {"value": 15.4541, "unit": "kL"}
